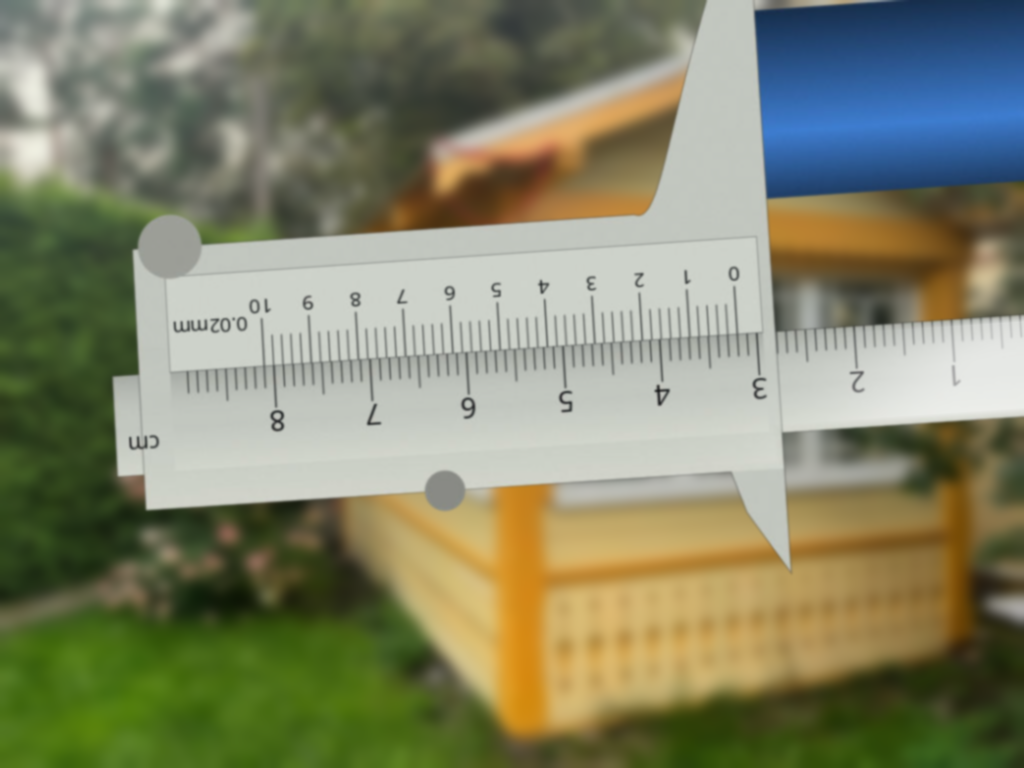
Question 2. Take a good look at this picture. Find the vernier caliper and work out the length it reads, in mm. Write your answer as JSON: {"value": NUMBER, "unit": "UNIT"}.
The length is {"value": 32.0, "unit": "mm"}
